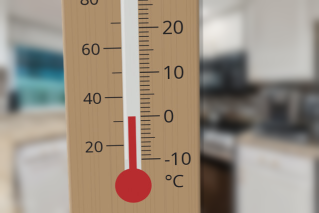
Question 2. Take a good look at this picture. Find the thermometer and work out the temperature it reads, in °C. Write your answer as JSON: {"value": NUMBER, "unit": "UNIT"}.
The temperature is {"value": 0, "unit": "°C"}
